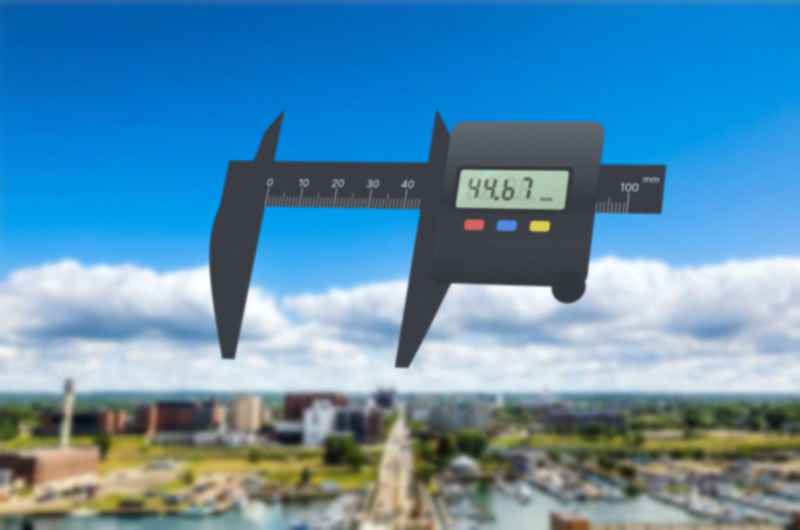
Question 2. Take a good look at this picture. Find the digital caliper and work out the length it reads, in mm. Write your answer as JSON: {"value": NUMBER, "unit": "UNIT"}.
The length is {"value": 44.67, "unit": "mm"}
